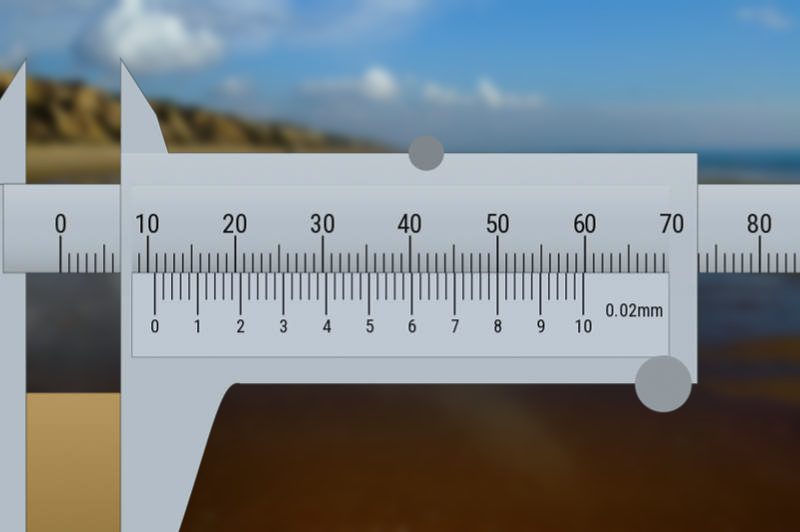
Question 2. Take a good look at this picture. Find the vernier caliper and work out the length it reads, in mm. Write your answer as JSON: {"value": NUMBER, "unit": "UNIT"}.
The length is {"value": 10.8, "unit": "mm"}
